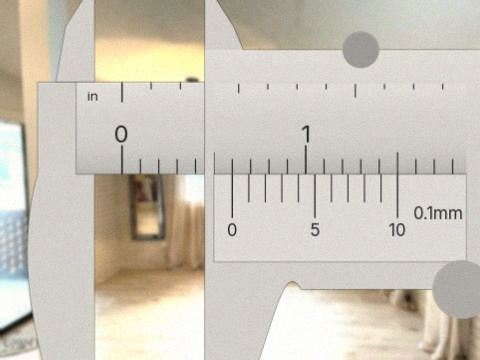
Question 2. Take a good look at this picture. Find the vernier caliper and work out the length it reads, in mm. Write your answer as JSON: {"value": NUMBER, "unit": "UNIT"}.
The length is {"value": 6.0, "unit": "mm"}
